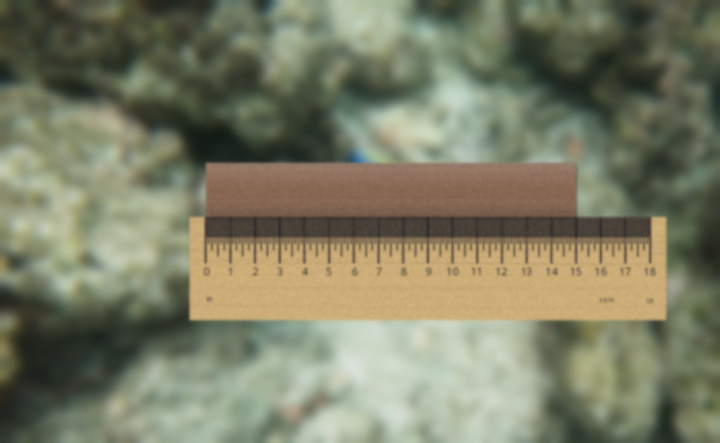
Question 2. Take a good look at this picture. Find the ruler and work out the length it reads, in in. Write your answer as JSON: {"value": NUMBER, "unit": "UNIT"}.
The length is {"value": 15, "unit": "in"}
